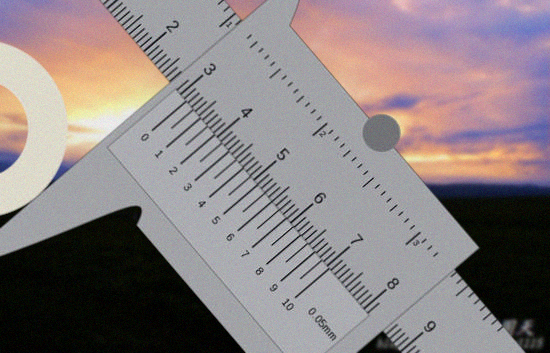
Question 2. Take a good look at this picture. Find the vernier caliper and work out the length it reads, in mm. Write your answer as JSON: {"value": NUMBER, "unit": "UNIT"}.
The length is {"value": 31.6, "unit": "mm"}
